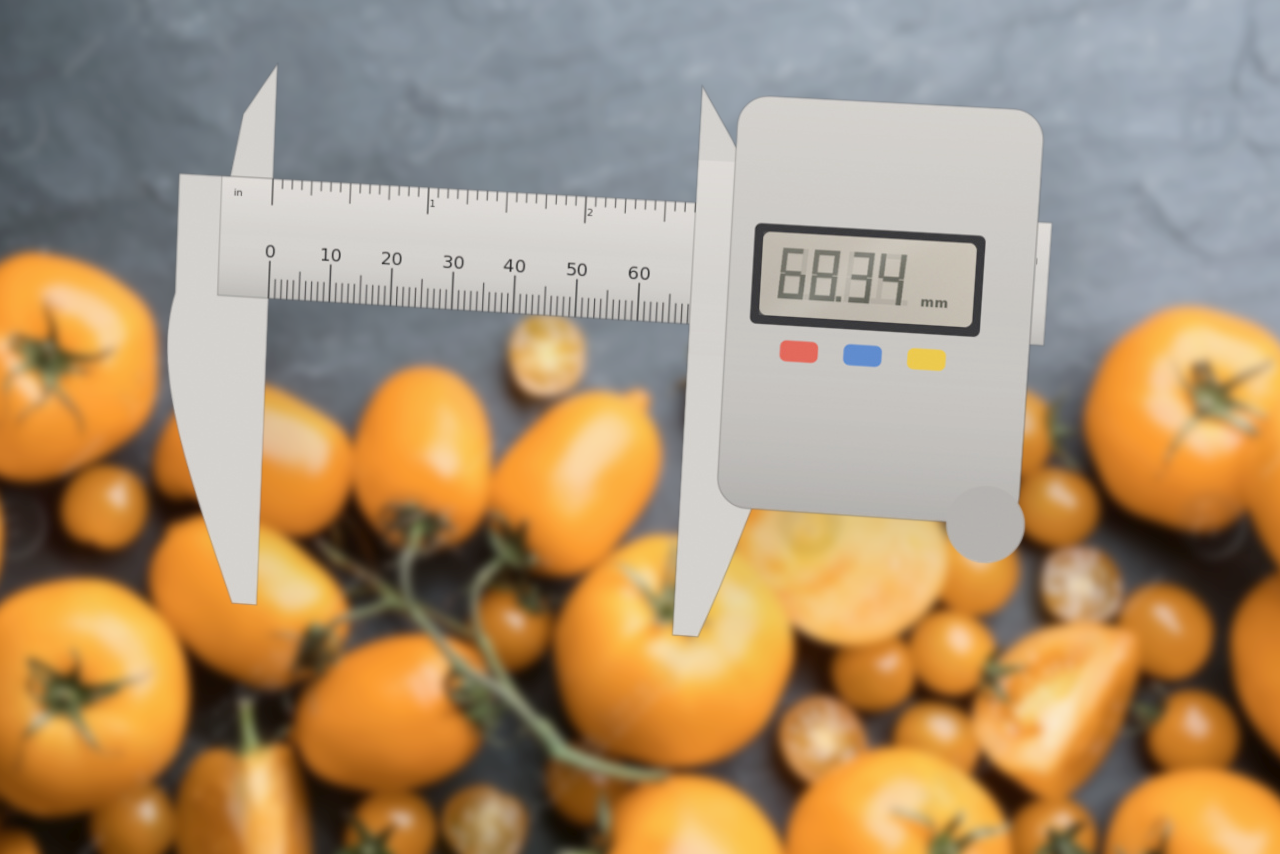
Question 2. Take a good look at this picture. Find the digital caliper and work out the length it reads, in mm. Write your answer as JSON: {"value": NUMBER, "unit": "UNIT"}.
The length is {"value": 68.34, "unit": "mm"}
